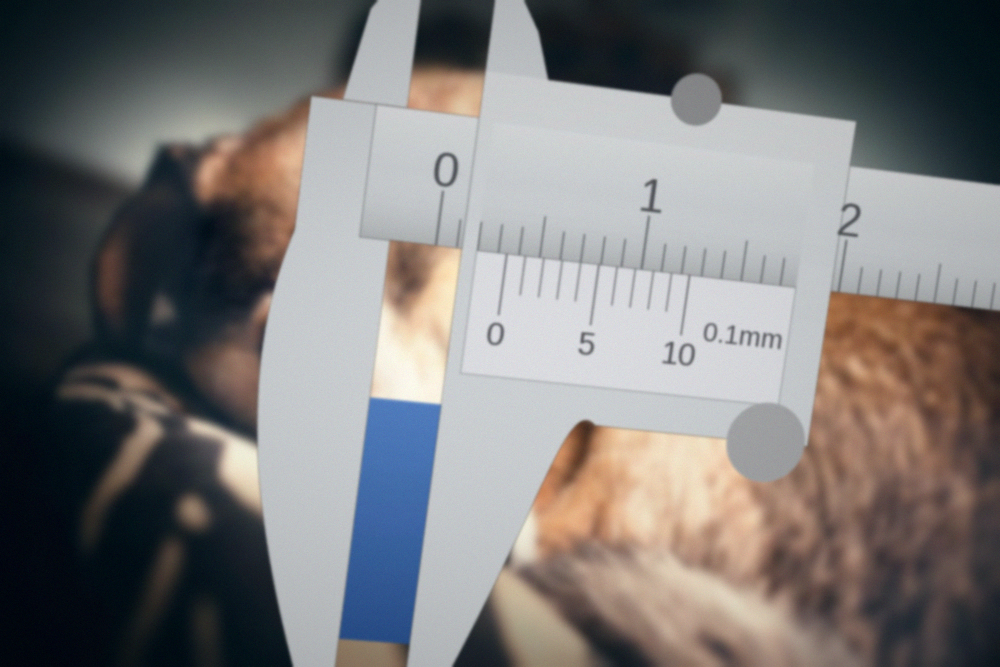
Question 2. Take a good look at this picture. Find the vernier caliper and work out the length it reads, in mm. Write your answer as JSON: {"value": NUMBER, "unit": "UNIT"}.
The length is {"value": 3.4, "unit": "mm"}
